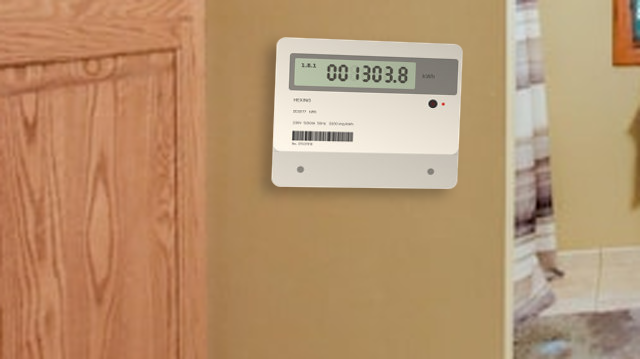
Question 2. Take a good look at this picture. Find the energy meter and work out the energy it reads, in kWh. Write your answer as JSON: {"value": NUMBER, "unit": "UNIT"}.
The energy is {"value": 1303.8, "unit": "kWh"}
